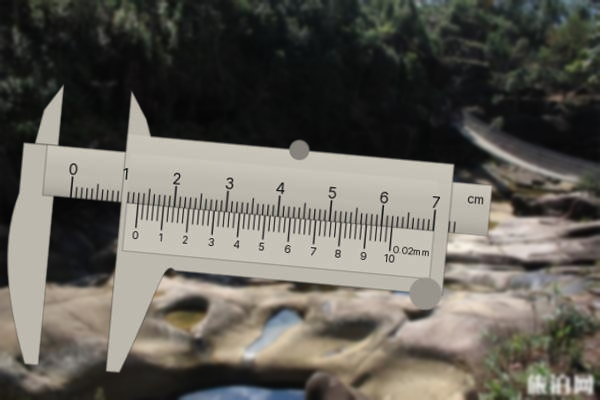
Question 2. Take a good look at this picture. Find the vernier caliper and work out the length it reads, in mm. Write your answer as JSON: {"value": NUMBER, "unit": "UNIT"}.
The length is {"value": 13.0, "unit": "mm"}
